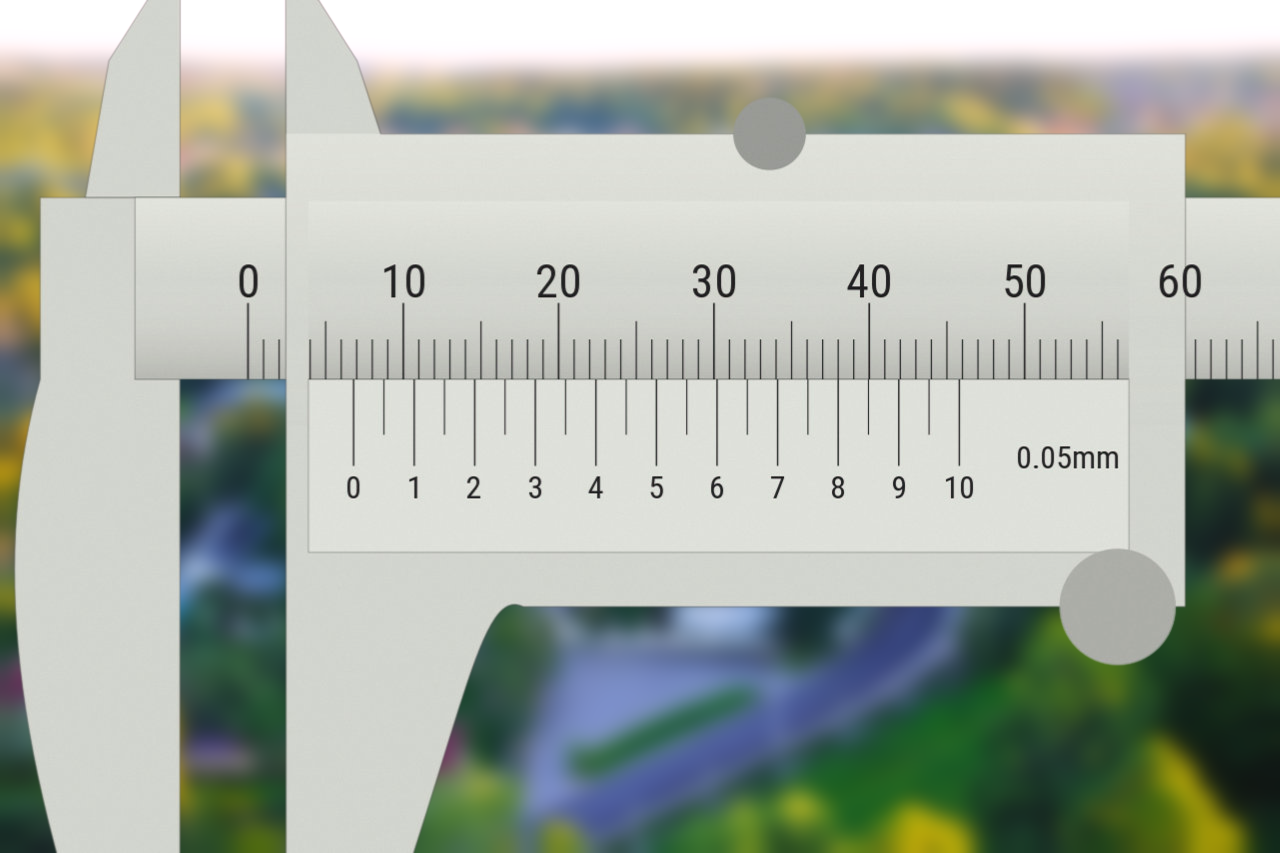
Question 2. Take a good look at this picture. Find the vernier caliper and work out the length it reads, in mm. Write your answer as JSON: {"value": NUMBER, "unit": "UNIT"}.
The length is {"value": 6.8, "unit": "mm"}
